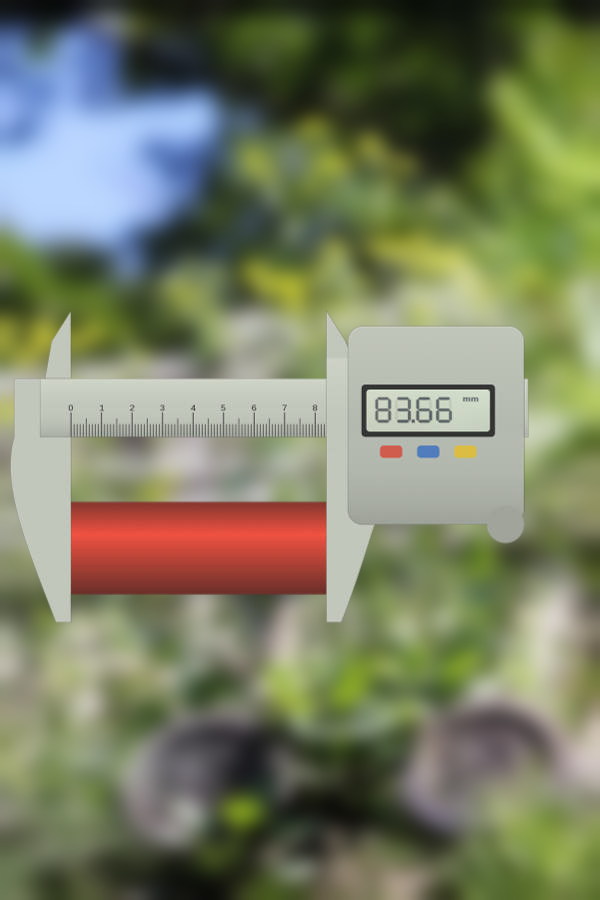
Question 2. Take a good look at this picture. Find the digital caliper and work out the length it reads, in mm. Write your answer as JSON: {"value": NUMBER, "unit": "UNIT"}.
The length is {"value": 83.66, "unit": "mm"}
